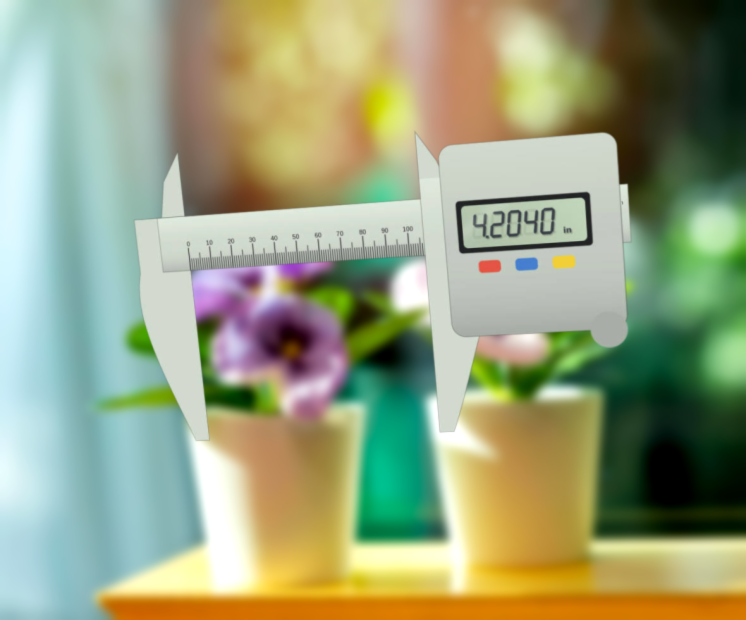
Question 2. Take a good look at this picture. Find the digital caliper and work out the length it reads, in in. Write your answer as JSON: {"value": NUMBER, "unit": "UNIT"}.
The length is {"value": 4.2040, "unit": "in"}
